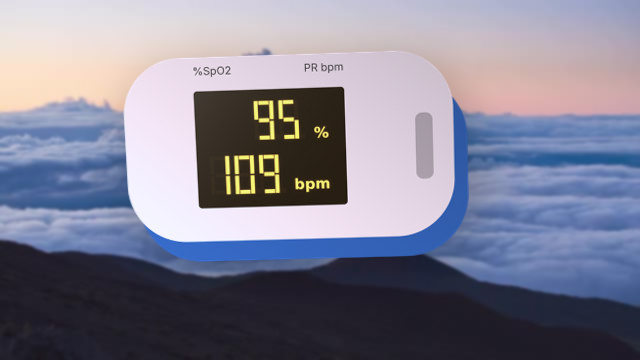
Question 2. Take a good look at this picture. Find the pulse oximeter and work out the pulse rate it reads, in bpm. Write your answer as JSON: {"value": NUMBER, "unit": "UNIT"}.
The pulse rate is {"value": 109, "unit": "bpm"}
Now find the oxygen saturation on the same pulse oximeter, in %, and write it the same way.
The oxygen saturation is {"value": 95, "unit": "%"}
